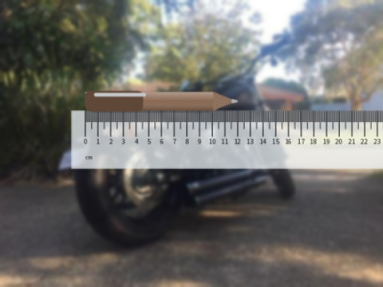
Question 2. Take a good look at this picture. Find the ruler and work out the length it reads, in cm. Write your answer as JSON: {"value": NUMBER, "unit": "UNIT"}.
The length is {"value": 12, "unit": "cm"}
